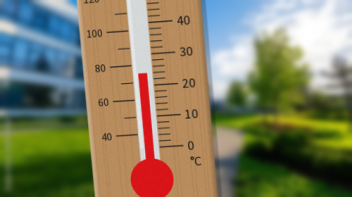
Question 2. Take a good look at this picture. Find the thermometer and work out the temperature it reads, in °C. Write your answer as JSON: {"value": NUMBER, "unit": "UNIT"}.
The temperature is {"value": 24, "unit": "°C"}
